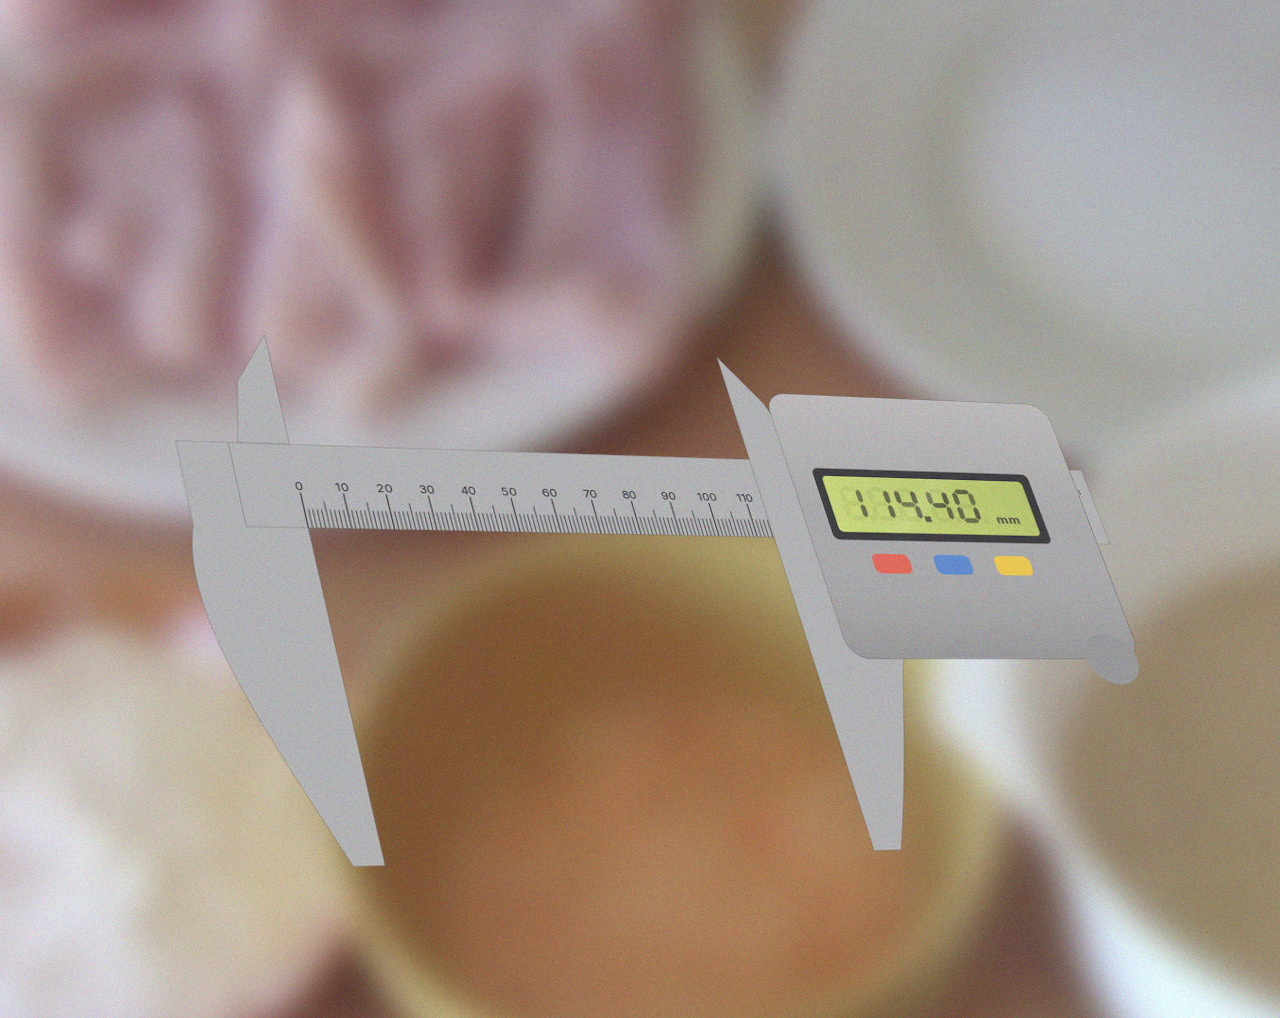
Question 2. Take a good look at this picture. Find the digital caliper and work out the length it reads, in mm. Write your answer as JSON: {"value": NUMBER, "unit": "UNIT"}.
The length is {"value": 114.40, "unit": "mm"}
